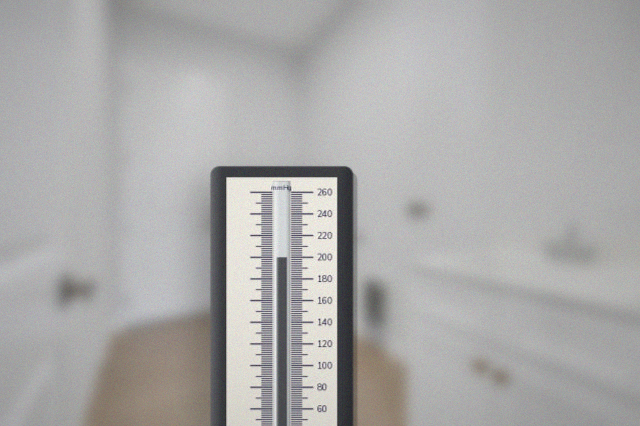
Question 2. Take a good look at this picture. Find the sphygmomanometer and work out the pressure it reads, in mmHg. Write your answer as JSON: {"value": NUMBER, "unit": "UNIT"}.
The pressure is {"value": 200, "unit": "mmHg"}
